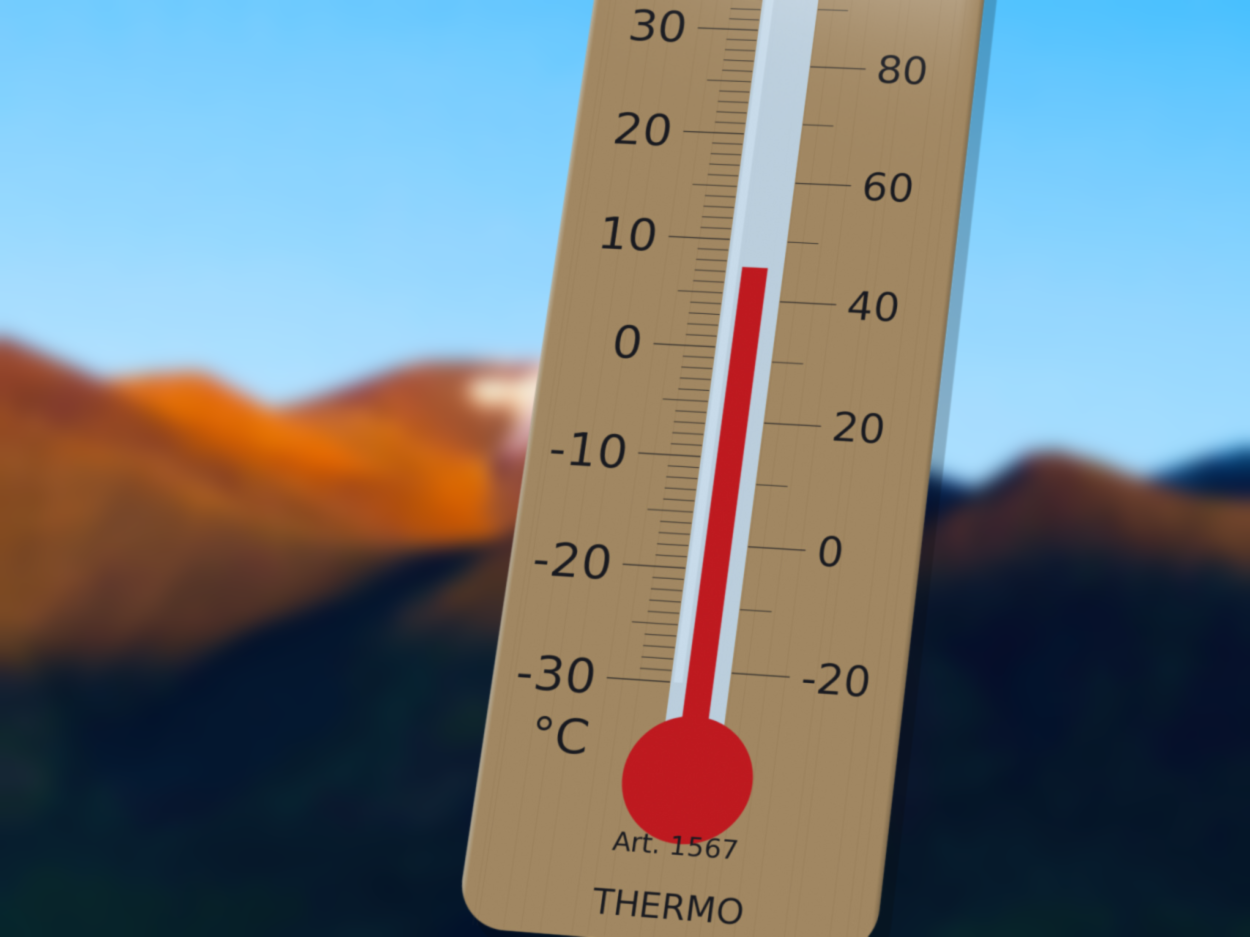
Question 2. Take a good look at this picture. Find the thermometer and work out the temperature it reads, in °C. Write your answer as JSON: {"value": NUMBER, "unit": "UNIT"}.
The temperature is {"value": 7.5, "unit": "°C"}
